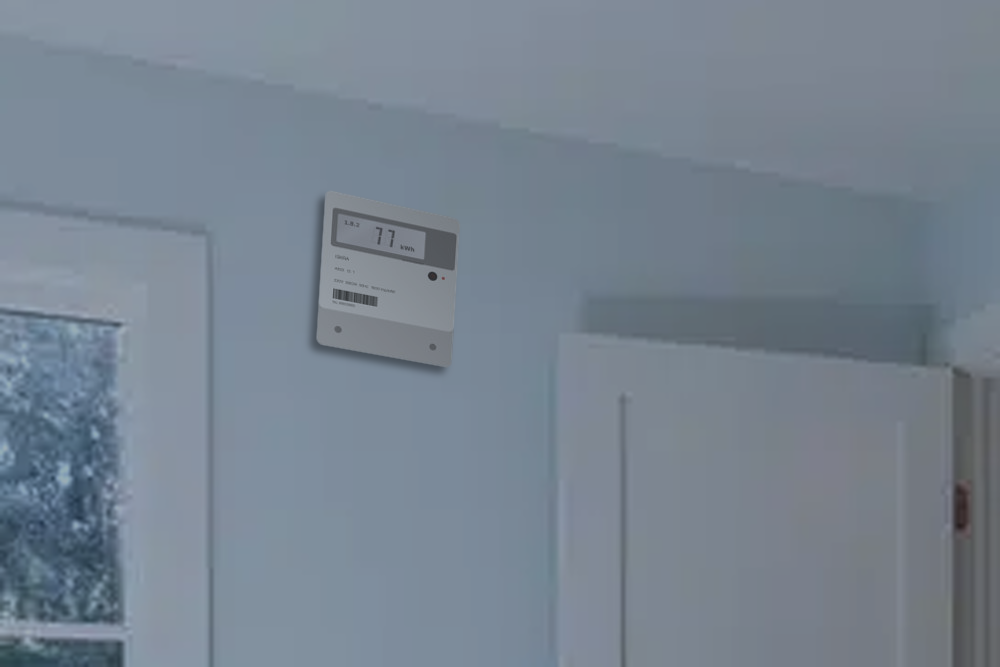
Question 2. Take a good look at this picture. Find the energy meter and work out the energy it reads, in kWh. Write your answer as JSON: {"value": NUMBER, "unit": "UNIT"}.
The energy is {"value": 77, "unit": "kWh"}
